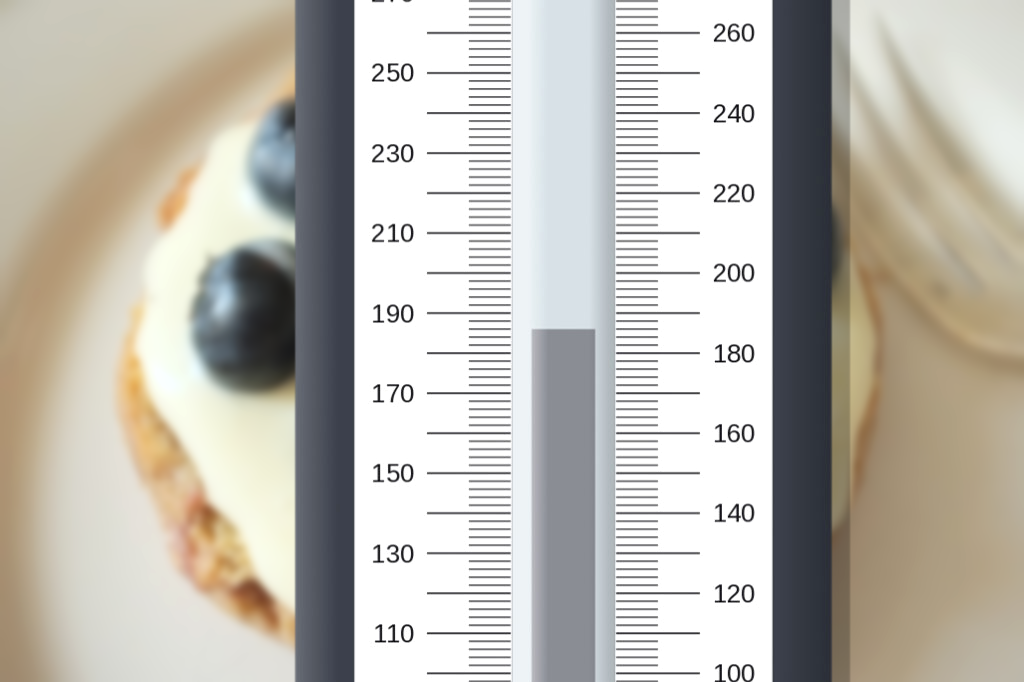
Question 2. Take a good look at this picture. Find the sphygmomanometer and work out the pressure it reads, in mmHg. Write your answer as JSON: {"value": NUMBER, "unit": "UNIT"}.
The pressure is {"value": 186, "unit": "mmHg"}
